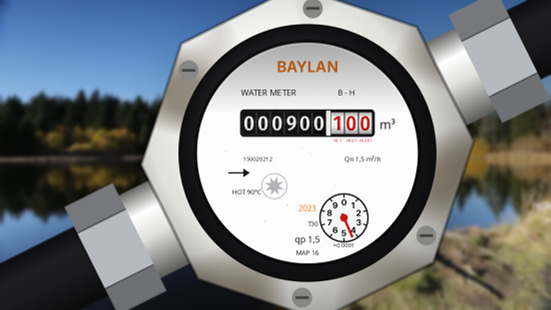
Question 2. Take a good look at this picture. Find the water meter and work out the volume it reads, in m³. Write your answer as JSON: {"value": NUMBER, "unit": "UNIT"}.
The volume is {"value": 900.1004, "unit": "m³"}
